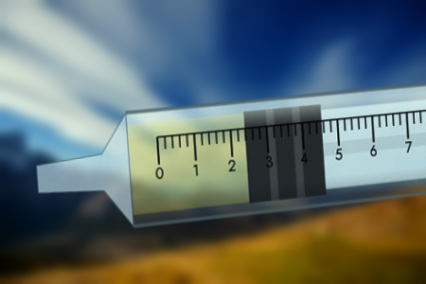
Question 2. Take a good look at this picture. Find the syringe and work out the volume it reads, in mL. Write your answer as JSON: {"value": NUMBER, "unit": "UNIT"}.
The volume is {"value": 2.4, "unit": "mL"}
